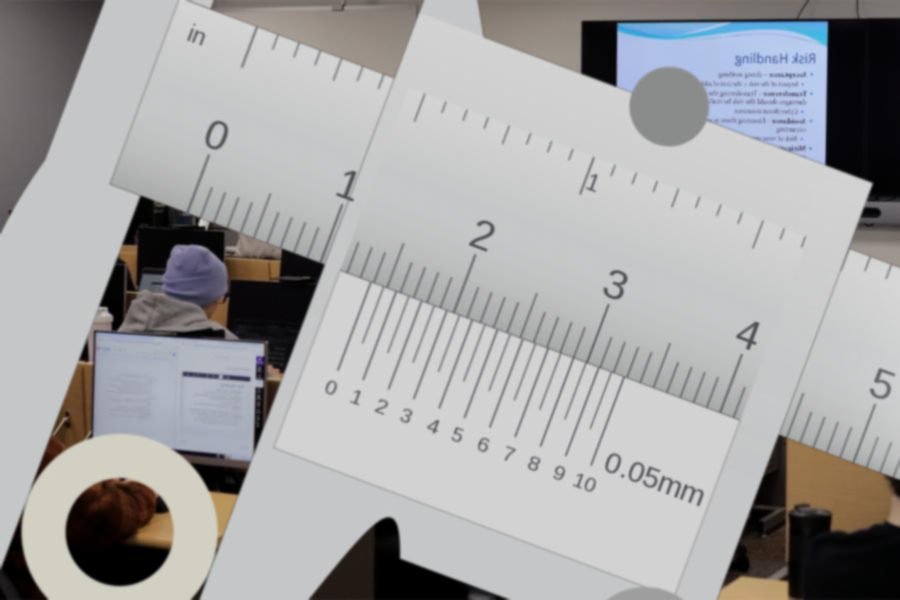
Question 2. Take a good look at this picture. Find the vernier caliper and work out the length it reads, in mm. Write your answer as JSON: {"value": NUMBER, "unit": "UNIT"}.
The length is {"value": 13.8, "unit": "mm"}
